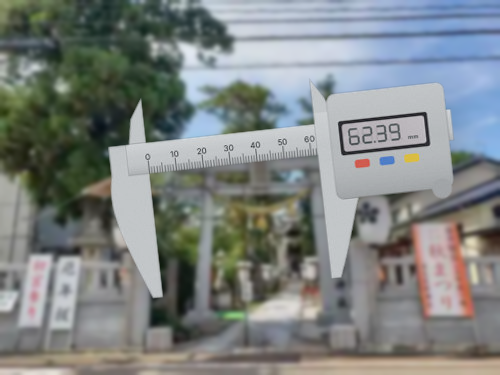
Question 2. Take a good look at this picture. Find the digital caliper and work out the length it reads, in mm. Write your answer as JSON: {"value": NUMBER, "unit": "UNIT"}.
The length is {"value": 62.39, "unit": "mm"}
